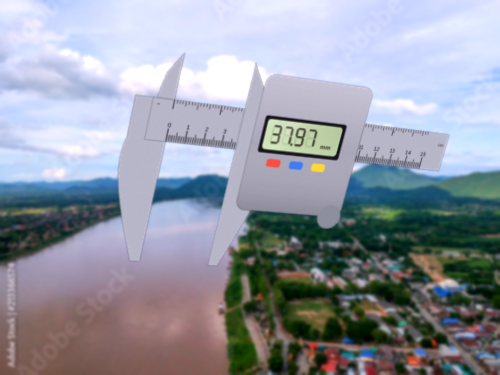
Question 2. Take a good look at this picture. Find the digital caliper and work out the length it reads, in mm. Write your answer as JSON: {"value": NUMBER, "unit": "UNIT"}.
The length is {"value": 37.97, "unit": "mm"}
